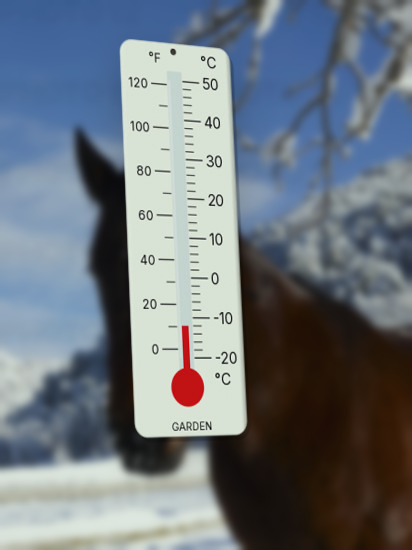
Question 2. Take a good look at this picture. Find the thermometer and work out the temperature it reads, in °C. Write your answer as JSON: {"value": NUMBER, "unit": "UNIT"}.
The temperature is {"value": -12, "unit": "°C"}
